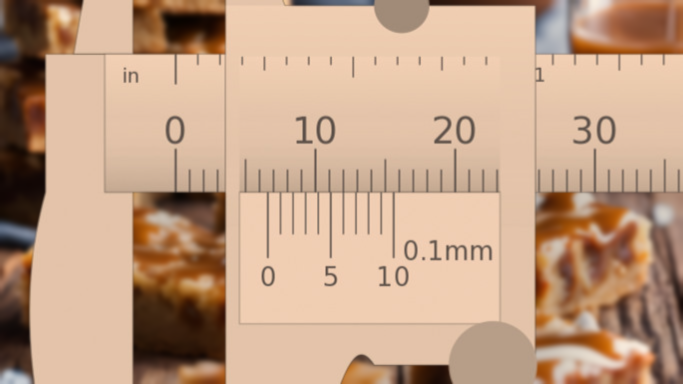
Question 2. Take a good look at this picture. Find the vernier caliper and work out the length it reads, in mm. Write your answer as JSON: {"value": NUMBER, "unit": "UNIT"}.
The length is {"value": 6.6, "unit": "mm"}
